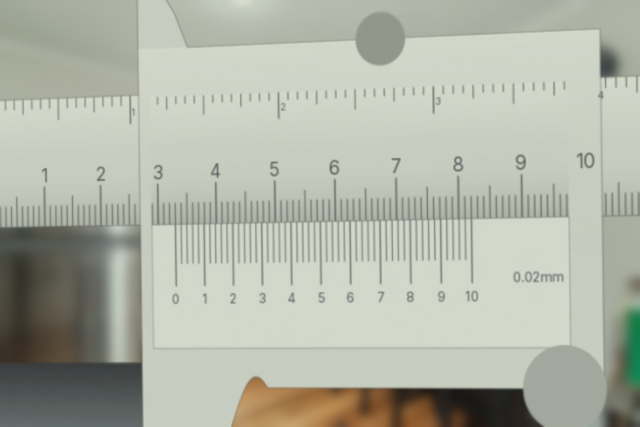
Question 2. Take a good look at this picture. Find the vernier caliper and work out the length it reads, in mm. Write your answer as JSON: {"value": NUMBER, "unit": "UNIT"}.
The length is {"value": 33.0, "unit": "mm"}
